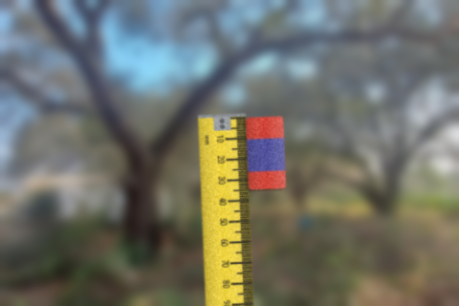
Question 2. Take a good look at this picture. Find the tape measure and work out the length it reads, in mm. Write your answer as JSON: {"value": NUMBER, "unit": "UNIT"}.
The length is {"value": 35, "unit": "mm"}
